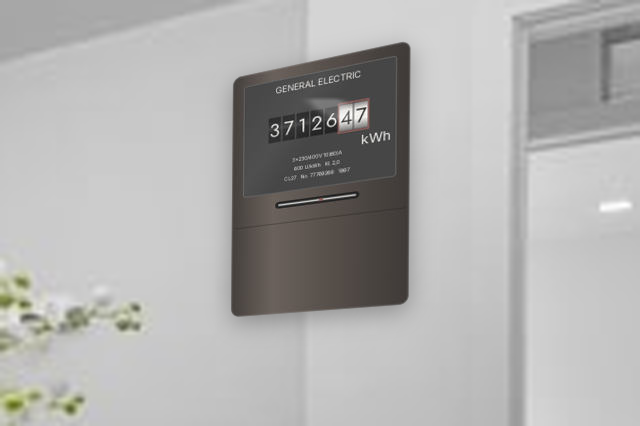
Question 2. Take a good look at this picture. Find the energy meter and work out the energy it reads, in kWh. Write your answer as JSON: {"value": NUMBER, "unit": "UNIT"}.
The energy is {"value": 37126.47, "unit": "kWh"}
